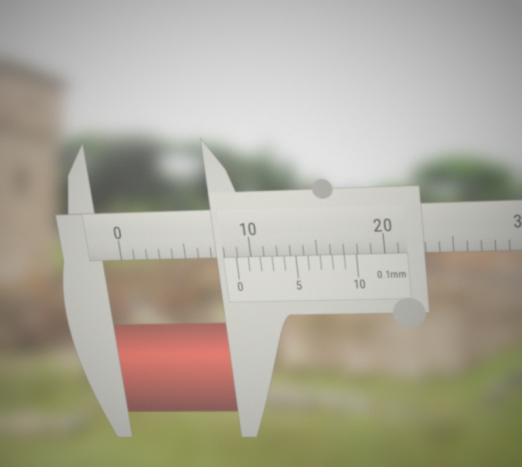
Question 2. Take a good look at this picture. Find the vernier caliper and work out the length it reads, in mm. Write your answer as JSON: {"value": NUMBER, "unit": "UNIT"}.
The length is {"value": 8.9, "unit": "mm"}
